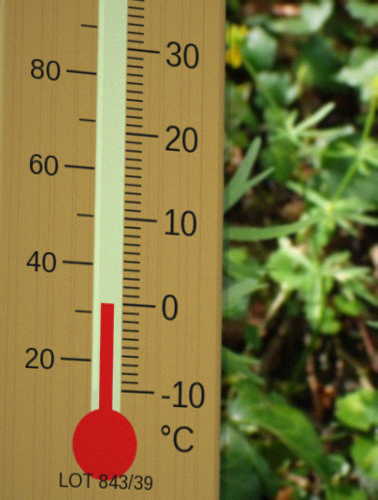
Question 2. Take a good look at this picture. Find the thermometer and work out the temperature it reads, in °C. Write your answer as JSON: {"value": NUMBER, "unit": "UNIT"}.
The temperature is {"value": 0, "unit": "°C"}
